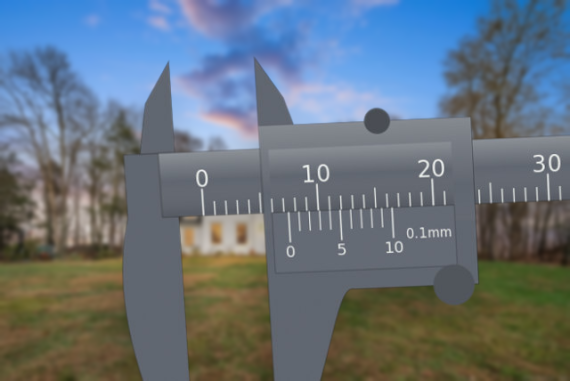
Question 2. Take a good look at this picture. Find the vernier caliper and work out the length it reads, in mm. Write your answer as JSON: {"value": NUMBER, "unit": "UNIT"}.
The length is {"value": 7.4, "unit": "mm"}
